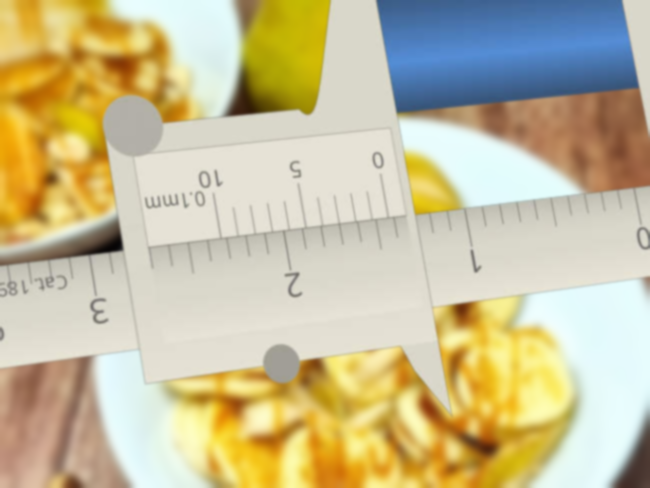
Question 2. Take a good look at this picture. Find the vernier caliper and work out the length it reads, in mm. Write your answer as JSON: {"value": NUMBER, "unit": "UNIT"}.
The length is {"value": 14.3, "unit": "mm"}
